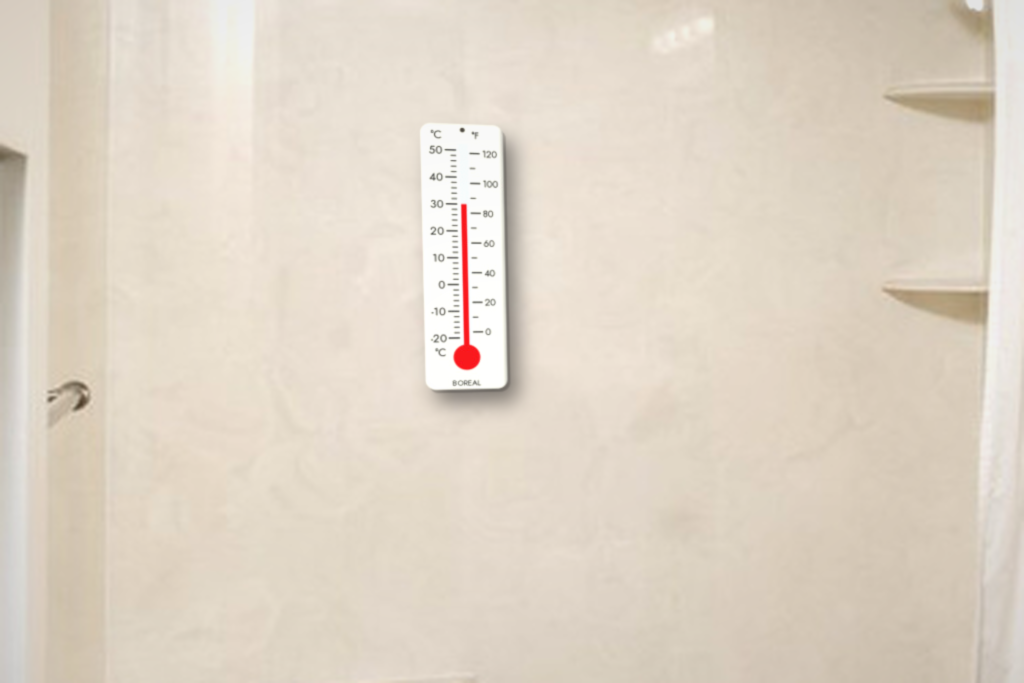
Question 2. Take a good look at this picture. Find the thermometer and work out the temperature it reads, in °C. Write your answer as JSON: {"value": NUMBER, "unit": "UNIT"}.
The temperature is {"value": 30, "unit": "°C"}
